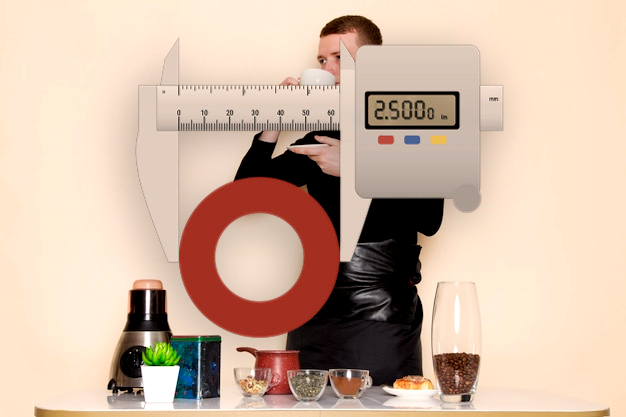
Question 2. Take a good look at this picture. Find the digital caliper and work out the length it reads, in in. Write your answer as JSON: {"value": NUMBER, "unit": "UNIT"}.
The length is {"value": 2.5000, "unit": "in"}
